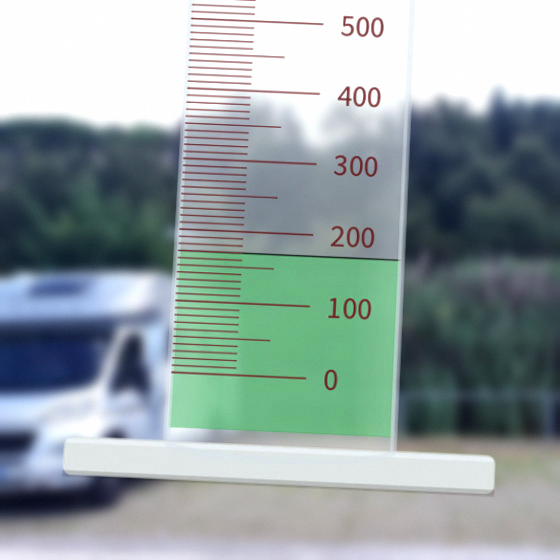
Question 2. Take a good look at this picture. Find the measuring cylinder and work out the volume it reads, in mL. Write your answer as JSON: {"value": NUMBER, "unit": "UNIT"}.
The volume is {"value": 170, "unit": "mL"}
